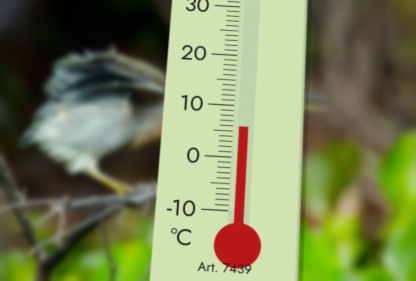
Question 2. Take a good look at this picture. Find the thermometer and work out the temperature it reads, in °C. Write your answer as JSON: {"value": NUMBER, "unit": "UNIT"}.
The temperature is {"value": 6, "unit": "°C"}
